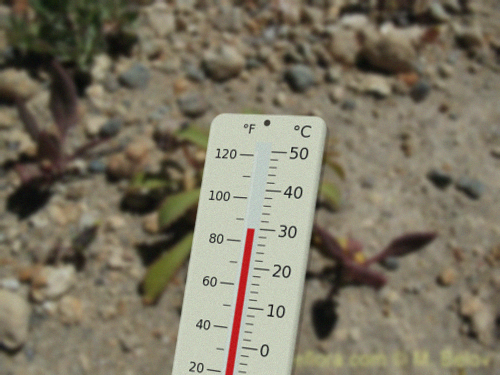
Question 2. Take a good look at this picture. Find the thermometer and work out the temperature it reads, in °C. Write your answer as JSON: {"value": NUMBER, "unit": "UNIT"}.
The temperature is {"value": 30, "unit": "°C"}
